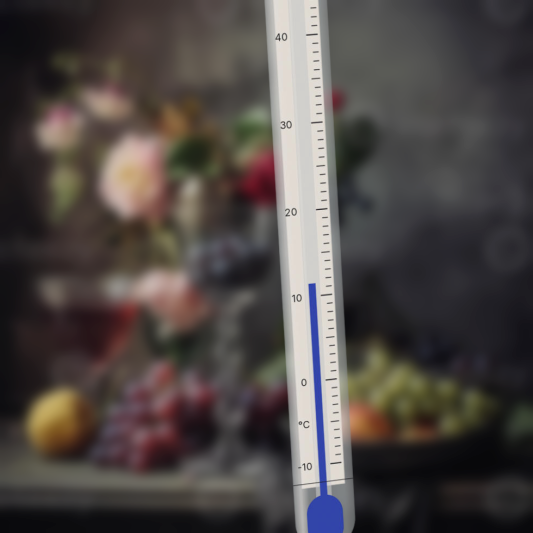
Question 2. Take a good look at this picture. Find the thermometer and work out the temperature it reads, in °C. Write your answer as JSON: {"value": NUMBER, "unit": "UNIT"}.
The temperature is {"value": 11.5, "unit": "°C"}
